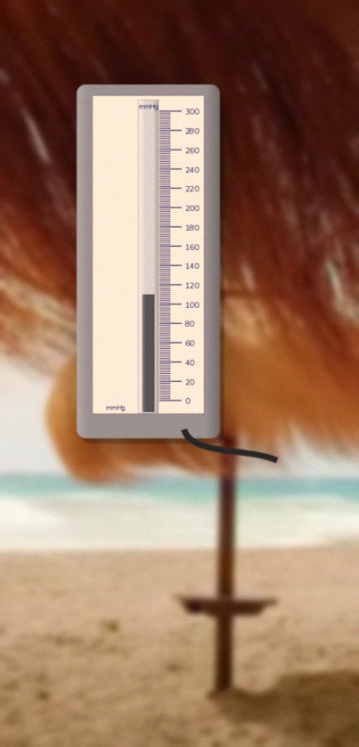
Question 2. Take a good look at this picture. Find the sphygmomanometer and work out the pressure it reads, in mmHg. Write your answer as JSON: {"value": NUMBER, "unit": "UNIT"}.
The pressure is {"value": 110, "unit": "mmHg"}
